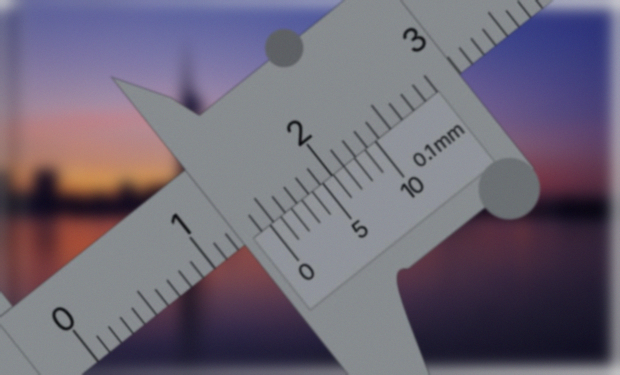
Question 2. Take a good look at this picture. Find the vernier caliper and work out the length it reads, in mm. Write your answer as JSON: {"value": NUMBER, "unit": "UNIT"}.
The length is {"value": 14.7, "unit": "mm"}
